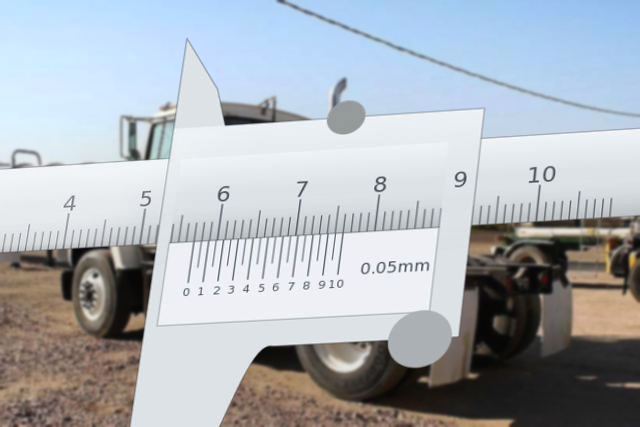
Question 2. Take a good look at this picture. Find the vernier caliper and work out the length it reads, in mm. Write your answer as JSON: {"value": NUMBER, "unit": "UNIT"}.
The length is {"value": 57.0, "unit": "mm"}
